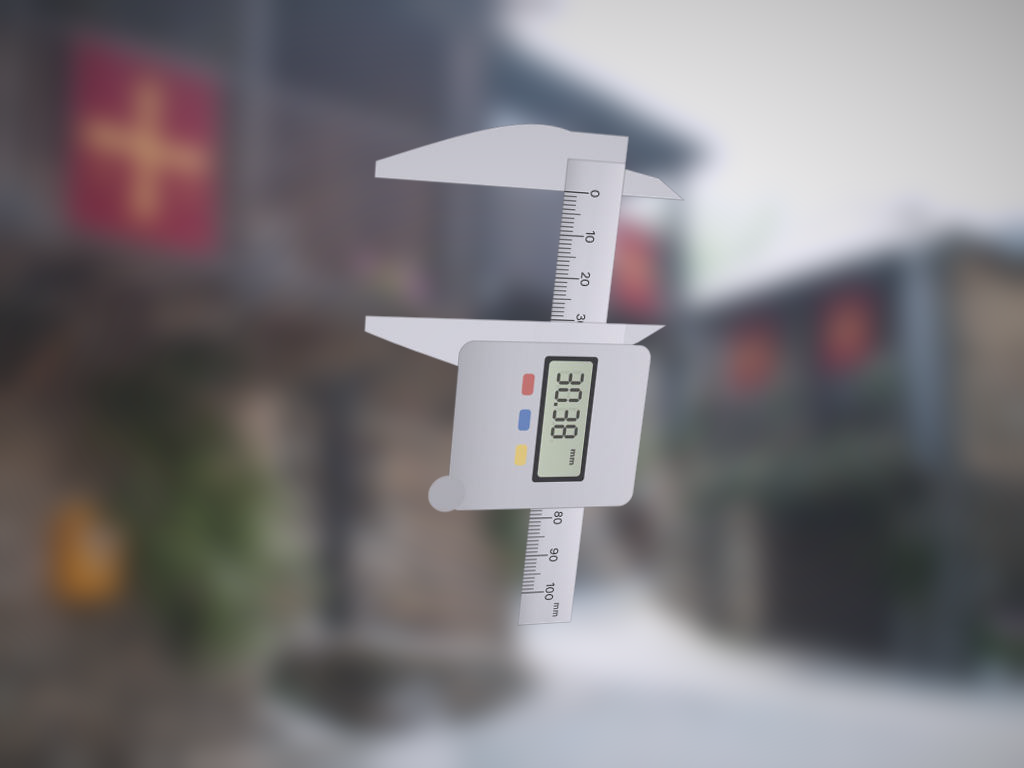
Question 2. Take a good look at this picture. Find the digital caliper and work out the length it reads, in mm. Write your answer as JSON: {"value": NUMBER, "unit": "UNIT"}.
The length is {"value": 30.38, "unit": "mm"}
